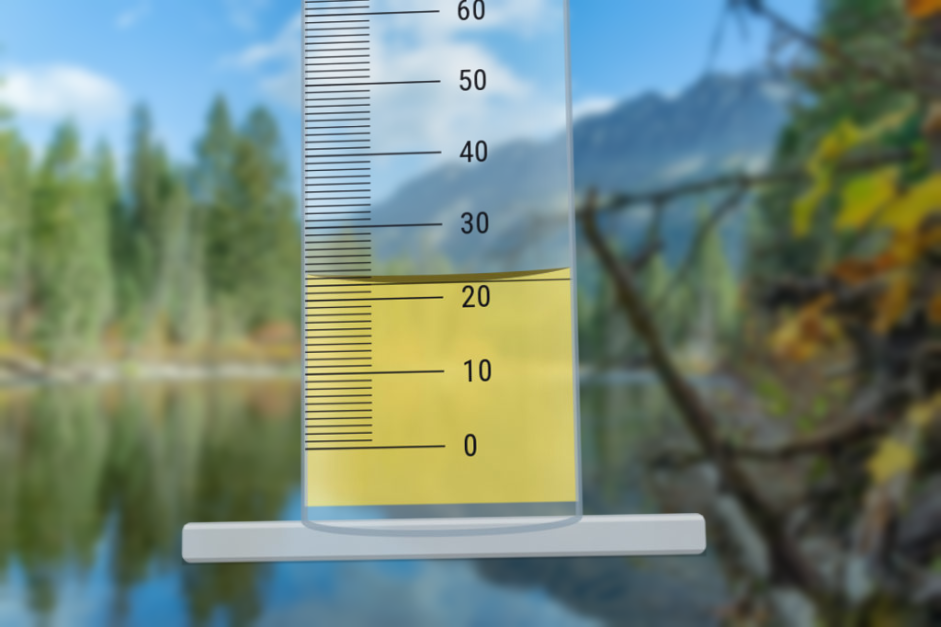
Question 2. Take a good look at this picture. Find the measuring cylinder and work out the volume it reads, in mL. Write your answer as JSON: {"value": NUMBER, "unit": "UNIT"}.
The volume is {"value": 22, "unit": "mL"}
